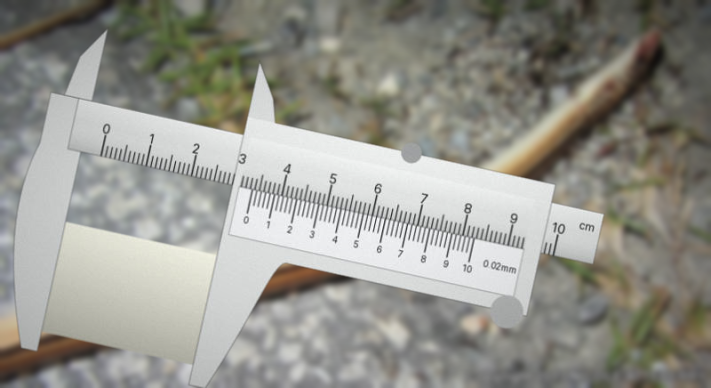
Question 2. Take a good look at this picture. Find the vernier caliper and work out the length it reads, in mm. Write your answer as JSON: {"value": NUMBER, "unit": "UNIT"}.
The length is {"value": 33.5, "unit": "mm"}
